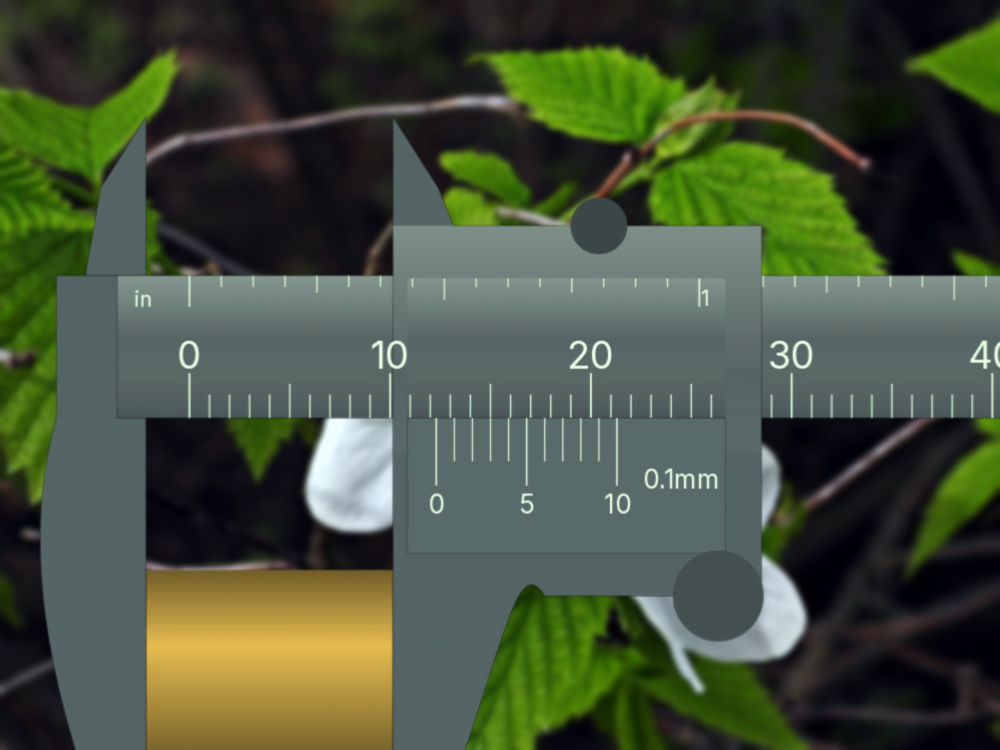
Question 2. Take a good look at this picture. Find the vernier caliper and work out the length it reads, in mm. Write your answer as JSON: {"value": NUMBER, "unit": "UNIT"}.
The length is {"value": 12.3, "unit": "mm"}
